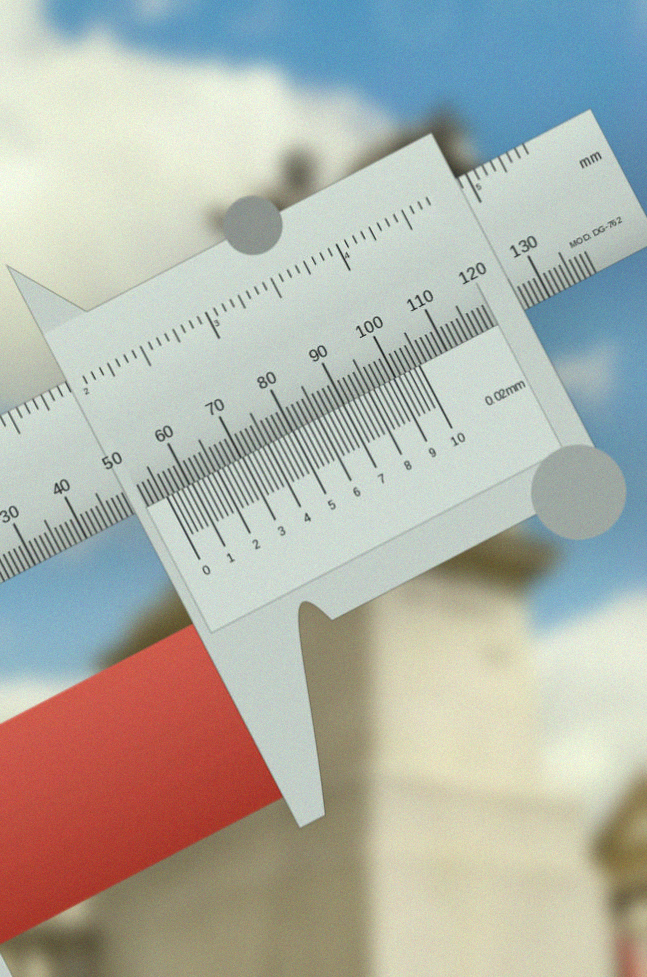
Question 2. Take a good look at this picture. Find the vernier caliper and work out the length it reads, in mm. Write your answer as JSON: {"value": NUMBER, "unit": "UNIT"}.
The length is {"value": 55.6, "unit": "mm"}
